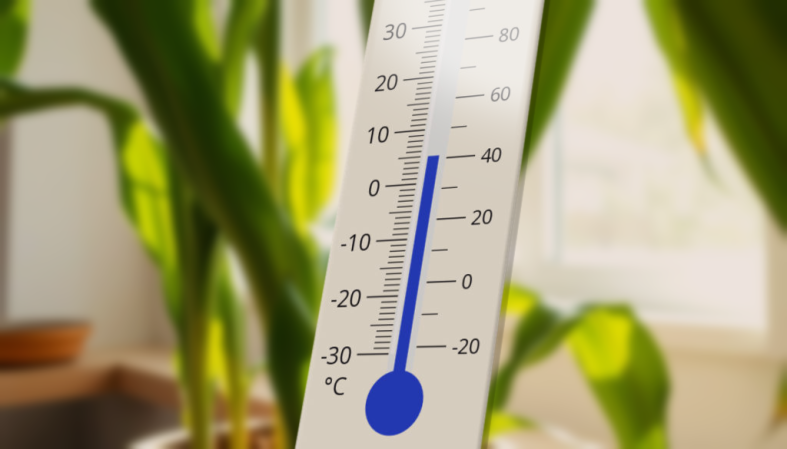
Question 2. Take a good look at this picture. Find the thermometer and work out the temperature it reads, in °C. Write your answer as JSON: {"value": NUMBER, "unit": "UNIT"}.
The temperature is {"value": 5, "unit": "°C"}
